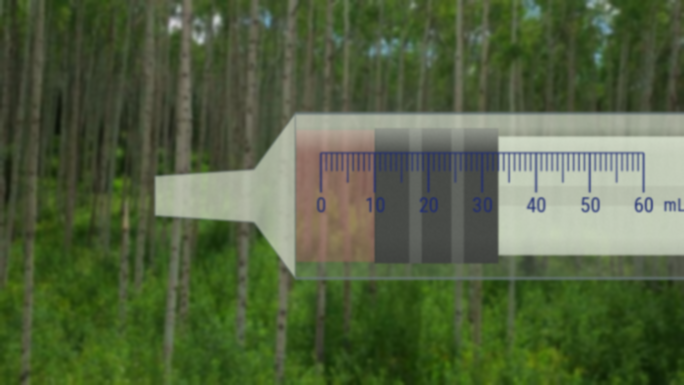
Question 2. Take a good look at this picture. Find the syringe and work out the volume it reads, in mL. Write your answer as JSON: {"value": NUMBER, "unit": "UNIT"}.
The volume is {"value": 10, "unit": "mL"}
